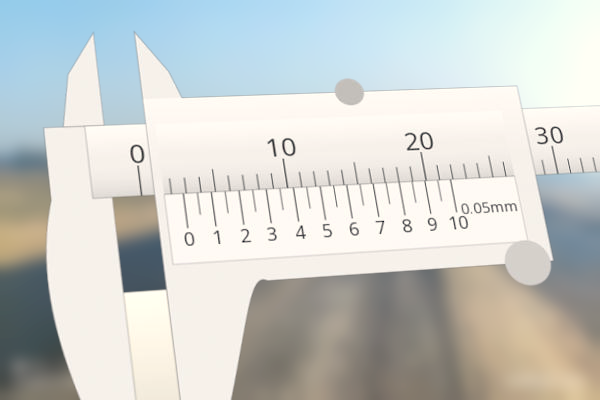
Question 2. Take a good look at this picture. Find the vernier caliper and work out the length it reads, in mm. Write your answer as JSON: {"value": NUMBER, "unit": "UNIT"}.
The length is {"value": 2.8, "unit": "mm"}
